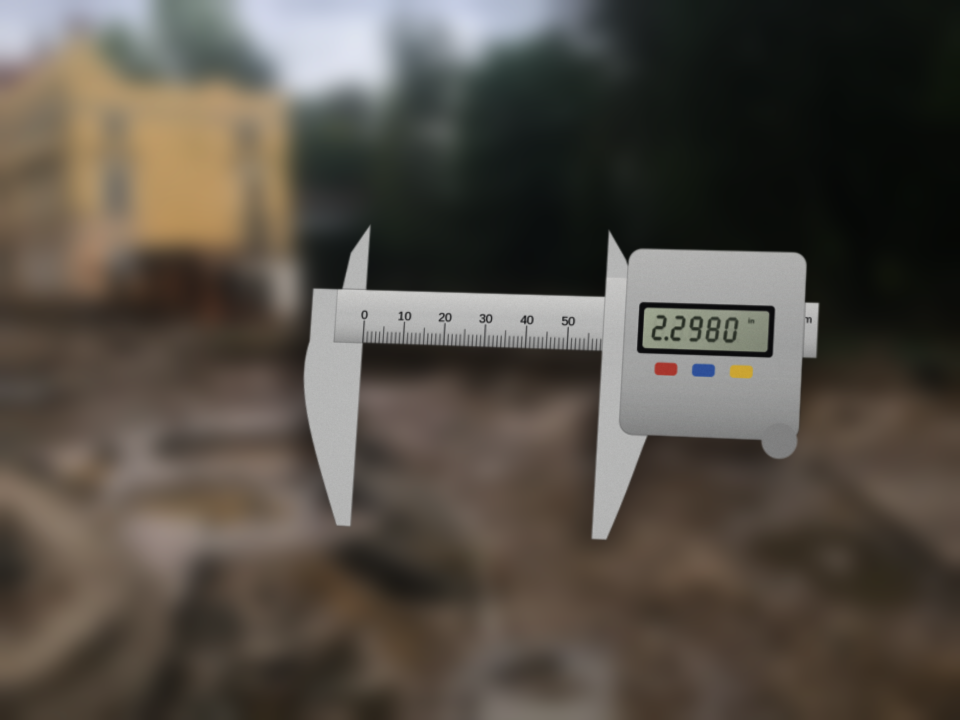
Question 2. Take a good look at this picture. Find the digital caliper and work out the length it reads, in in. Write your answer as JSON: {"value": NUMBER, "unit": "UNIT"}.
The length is {"value": 2.2980, "unit": "in"}
